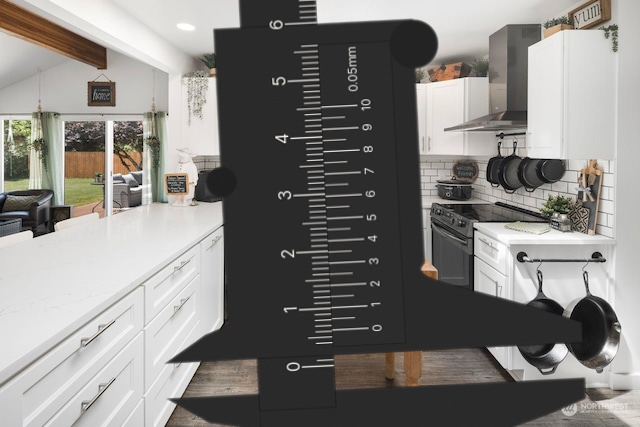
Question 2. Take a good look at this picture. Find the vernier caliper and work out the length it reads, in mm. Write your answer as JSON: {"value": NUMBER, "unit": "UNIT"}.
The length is {"value": 6.2, "unit": "mm"}
